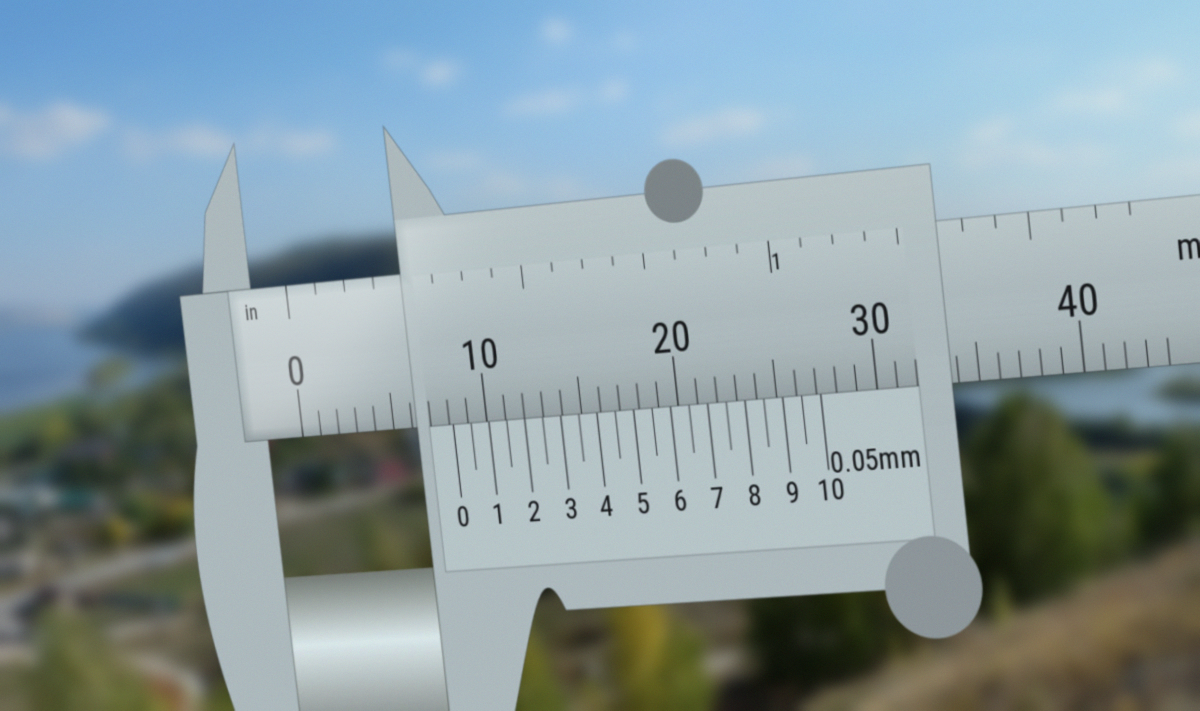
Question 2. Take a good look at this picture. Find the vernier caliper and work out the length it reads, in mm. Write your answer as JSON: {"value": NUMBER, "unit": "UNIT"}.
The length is {"value": 8.2, "unit": "mm"}
